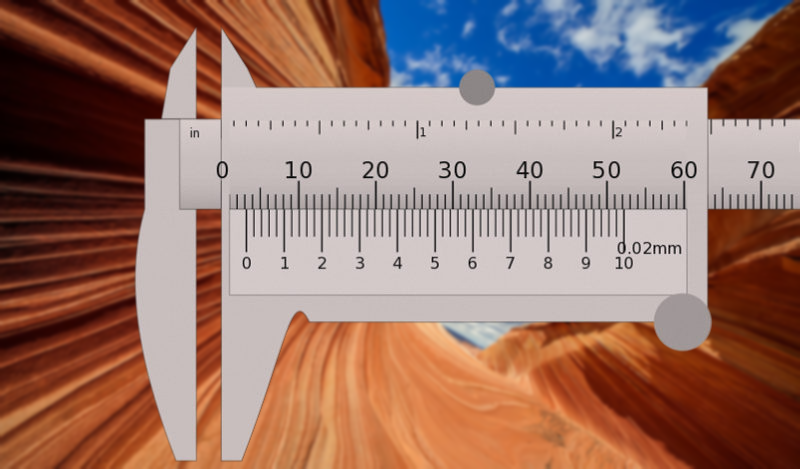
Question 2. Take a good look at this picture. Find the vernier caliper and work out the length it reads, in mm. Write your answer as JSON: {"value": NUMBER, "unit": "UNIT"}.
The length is {"value": 3.2, "unit": "mm"}
